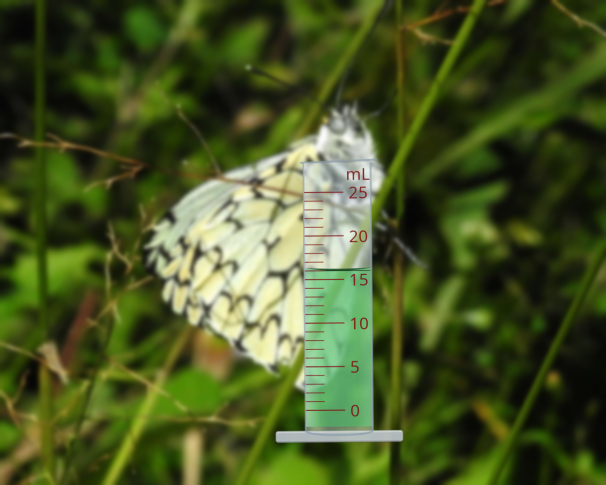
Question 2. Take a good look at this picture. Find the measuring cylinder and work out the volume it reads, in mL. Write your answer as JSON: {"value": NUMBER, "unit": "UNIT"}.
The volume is {"value": 16, "unit": "mL"}
